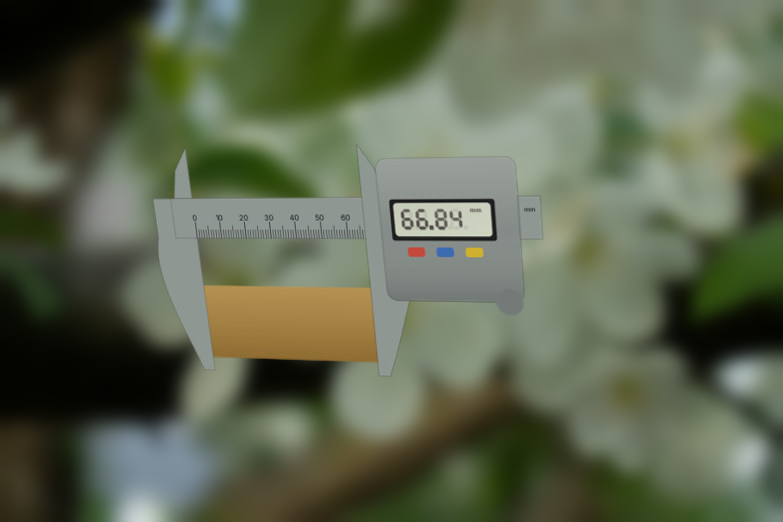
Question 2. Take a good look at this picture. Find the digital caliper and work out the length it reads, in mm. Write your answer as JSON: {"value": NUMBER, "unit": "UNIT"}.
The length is {"value": 66.84, "unit": "mm"}
